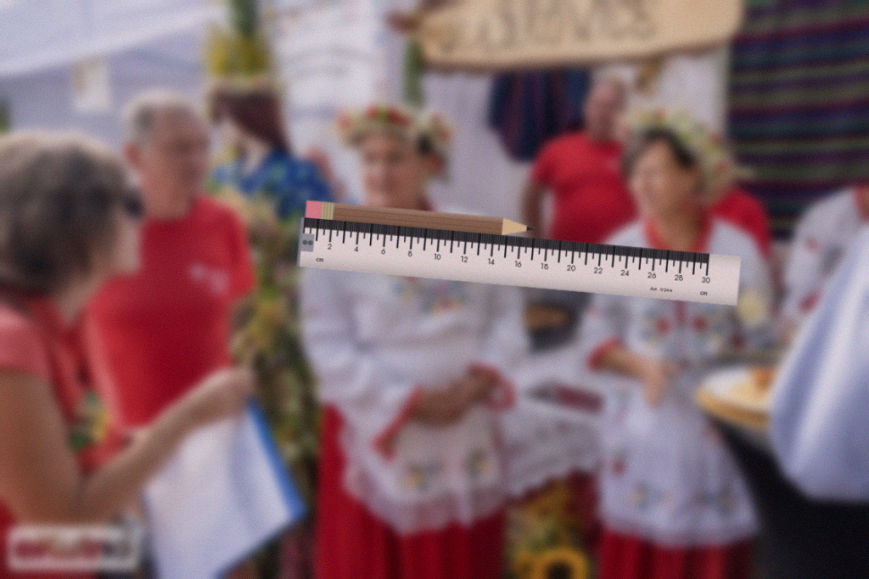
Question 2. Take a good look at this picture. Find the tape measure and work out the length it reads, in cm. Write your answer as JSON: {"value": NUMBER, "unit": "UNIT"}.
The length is {"value": 17, "unit": "cm"}
